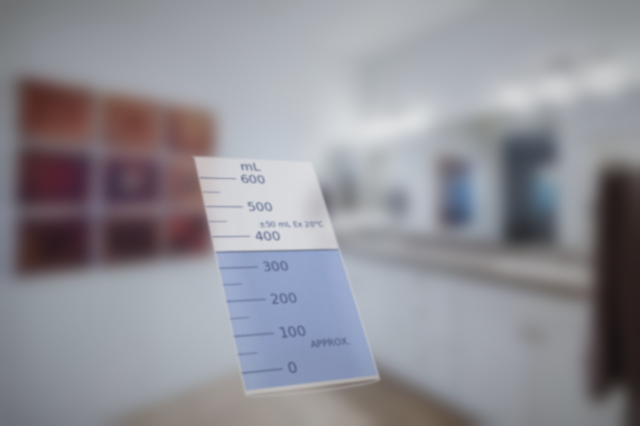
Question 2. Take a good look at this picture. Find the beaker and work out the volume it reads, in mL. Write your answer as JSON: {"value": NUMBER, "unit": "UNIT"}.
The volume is {"value": 350, "unit": "mL"}
